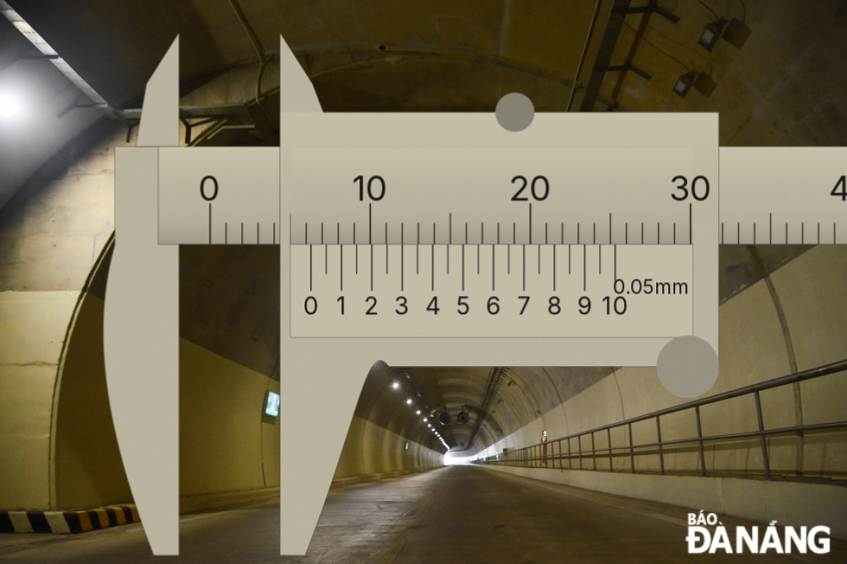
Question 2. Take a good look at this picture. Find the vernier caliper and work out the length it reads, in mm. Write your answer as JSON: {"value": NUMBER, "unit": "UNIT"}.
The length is {"value": 6.3, "unit": "mm"}
